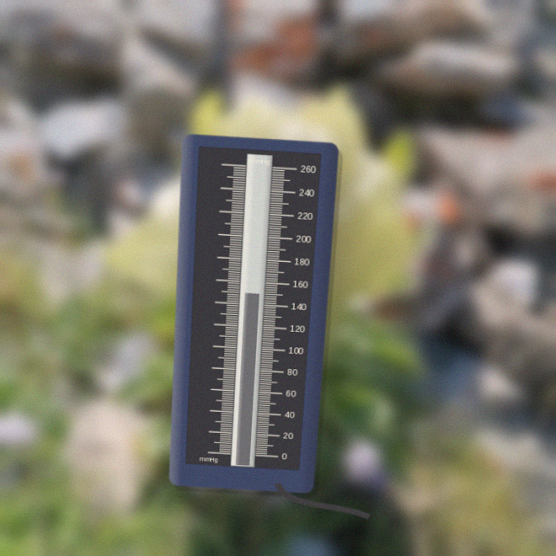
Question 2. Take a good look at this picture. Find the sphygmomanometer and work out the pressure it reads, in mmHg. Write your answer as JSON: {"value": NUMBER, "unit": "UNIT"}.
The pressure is {"value": 150, "unit": "mmHg"}
